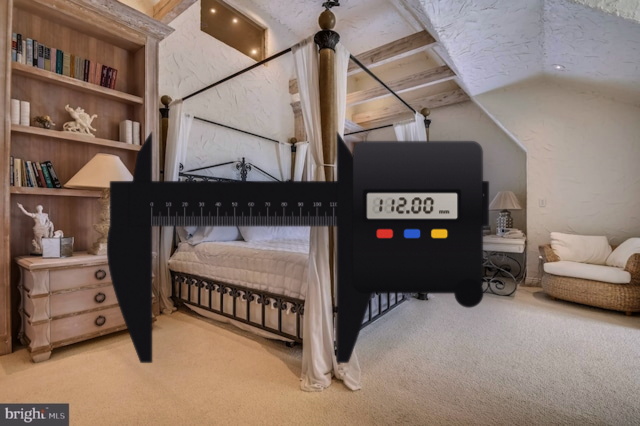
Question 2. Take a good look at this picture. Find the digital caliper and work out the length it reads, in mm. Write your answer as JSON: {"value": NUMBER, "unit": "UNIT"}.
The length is {"value": 112.00, "unit": "mm"}
